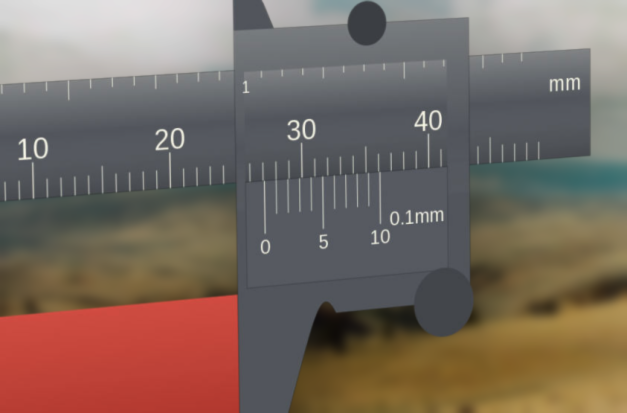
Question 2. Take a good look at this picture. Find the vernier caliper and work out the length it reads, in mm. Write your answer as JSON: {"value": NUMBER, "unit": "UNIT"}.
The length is {"value": 27.1, "unit": "mm"}
